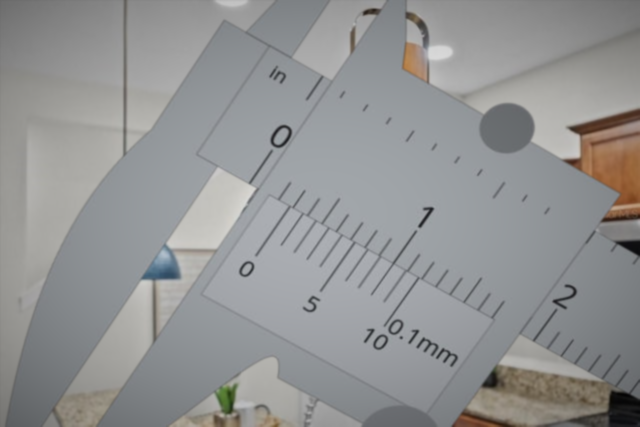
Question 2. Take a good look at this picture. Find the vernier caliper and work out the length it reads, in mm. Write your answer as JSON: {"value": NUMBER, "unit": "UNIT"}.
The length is {"value": 2.8, "unit": "mm"}
